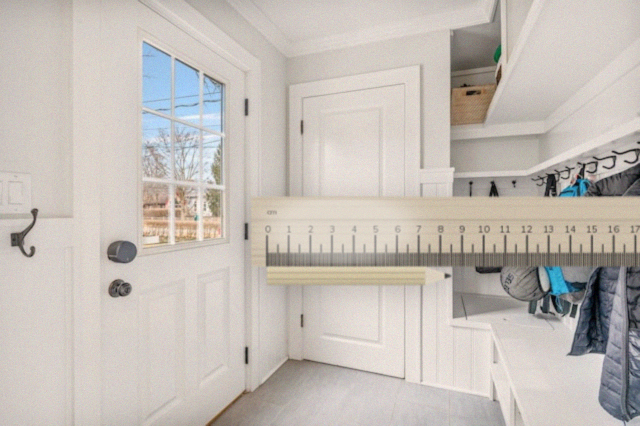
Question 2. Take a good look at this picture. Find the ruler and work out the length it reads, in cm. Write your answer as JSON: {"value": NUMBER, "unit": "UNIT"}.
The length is {"value": 8.5, "unit": "cm"}
